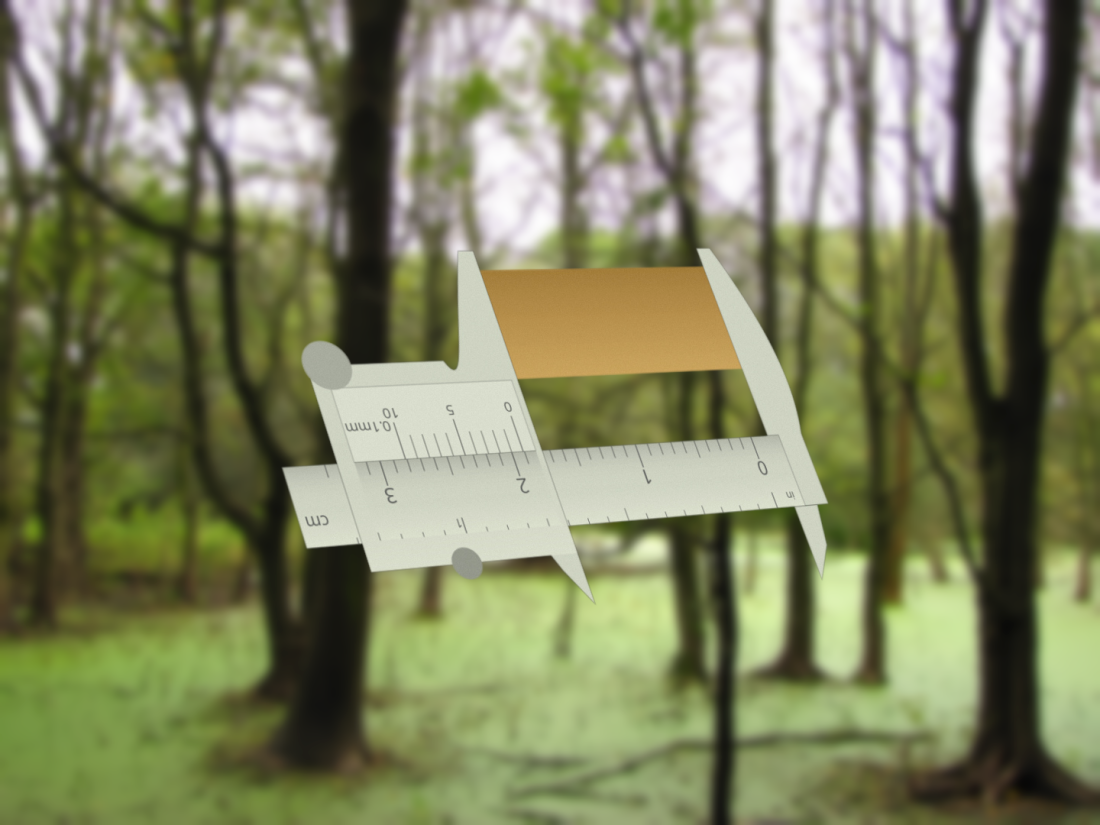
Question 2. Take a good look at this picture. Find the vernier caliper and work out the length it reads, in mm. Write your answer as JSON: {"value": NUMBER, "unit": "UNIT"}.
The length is {"value": 19.1, "unit": "mm"}
